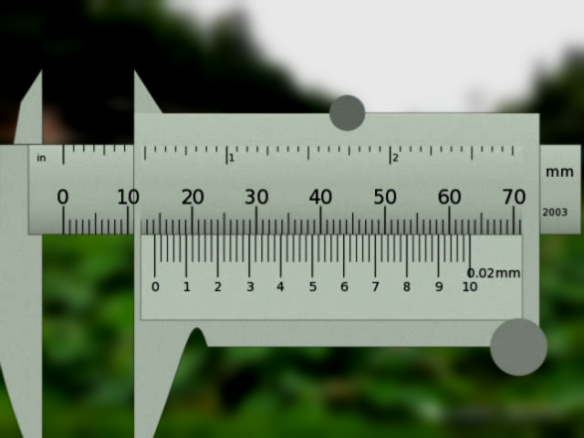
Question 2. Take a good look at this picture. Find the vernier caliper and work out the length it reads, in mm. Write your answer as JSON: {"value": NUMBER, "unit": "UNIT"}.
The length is {"value": 14.2, "unit": "mm"}
